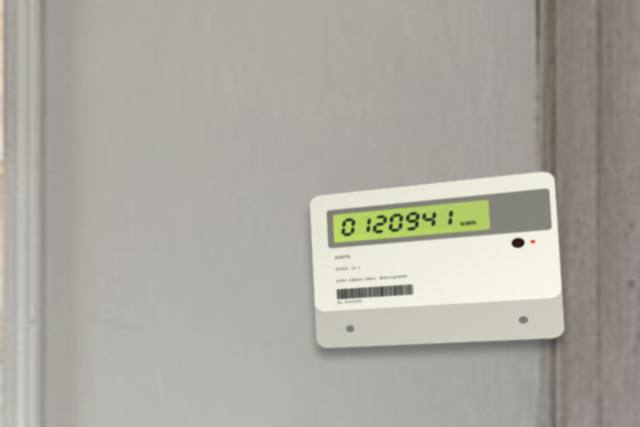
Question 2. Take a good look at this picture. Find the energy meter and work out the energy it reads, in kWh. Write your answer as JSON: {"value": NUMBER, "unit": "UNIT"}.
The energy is {"value": 120941, "unit": "kWh"}
